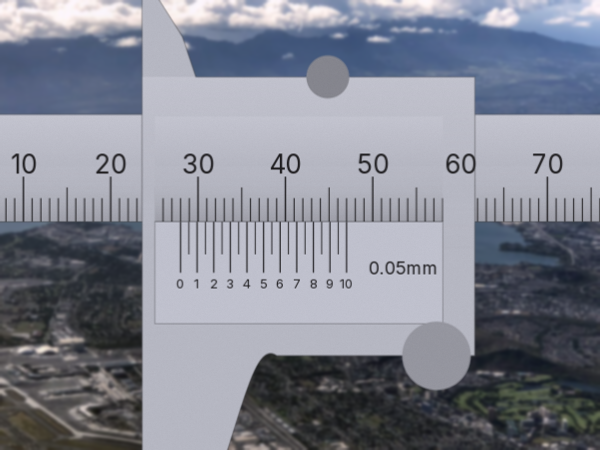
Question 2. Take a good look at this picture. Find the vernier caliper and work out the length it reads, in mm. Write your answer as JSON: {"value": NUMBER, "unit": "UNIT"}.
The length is {"value": 28.0, "unit": "mm"}
